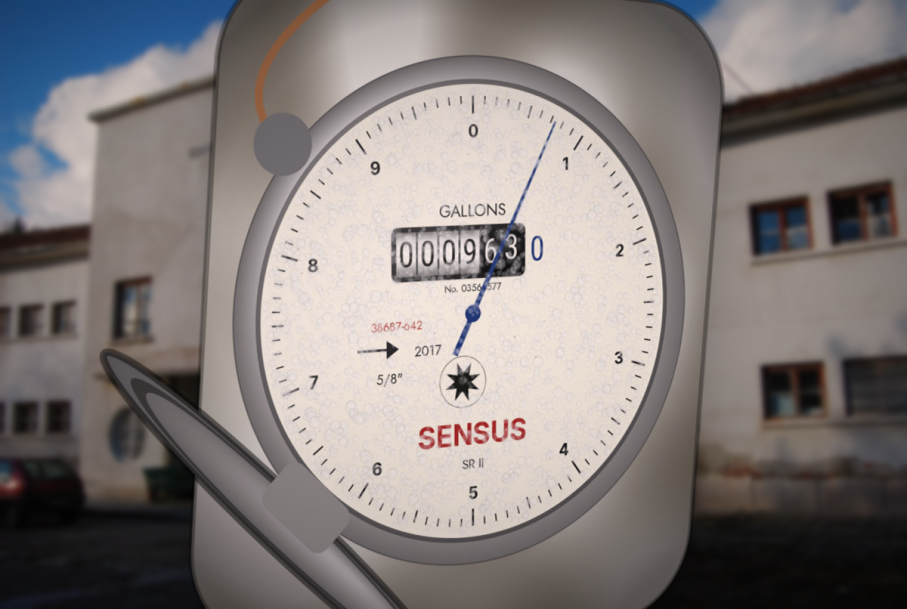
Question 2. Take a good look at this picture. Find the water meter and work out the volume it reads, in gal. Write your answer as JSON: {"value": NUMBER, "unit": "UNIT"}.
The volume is {"value": 9630.7, "unit": "gal"}
